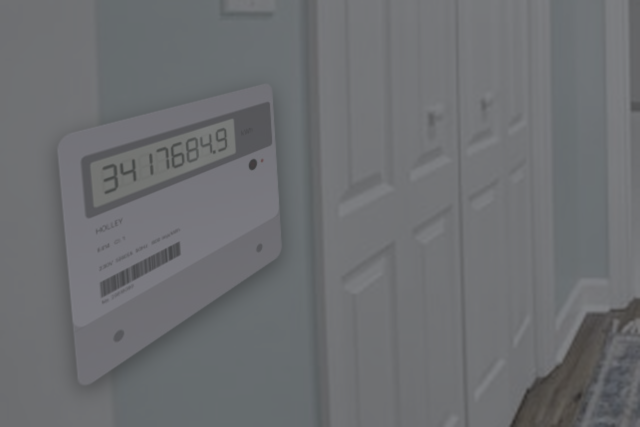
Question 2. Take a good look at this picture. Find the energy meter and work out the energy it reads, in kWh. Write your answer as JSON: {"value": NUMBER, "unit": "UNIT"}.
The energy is {"value": 3417684.9, "unit": "kWh"}
